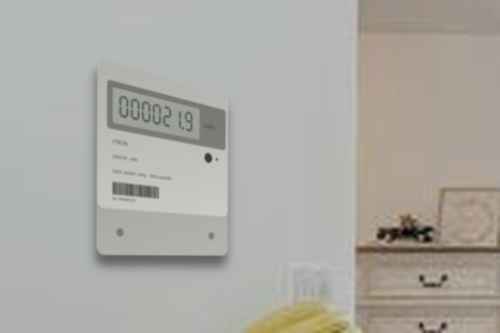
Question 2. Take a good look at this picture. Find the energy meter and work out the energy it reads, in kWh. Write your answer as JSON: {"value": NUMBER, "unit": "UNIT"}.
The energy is {"value": 21.9, "unit": "kWh"}
